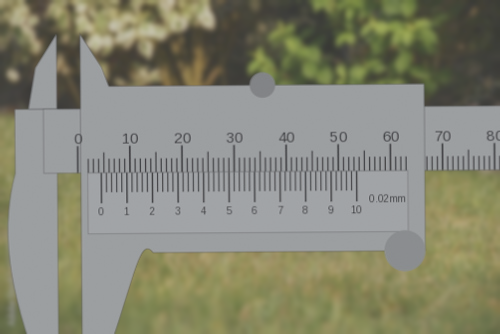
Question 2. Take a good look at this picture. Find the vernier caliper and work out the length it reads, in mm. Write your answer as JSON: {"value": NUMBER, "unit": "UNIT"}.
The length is {"value": 4.5, "unit": "mm"}
